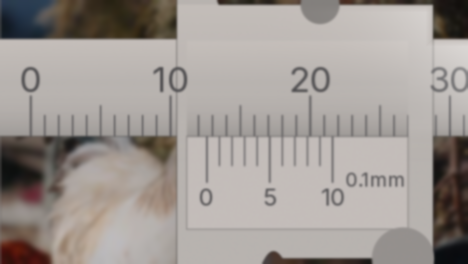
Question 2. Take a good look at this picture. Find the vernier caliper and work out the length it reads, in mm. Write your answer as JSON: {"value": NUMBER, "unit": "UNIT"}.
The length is {"value": 12.6, "unit": "mm"}
